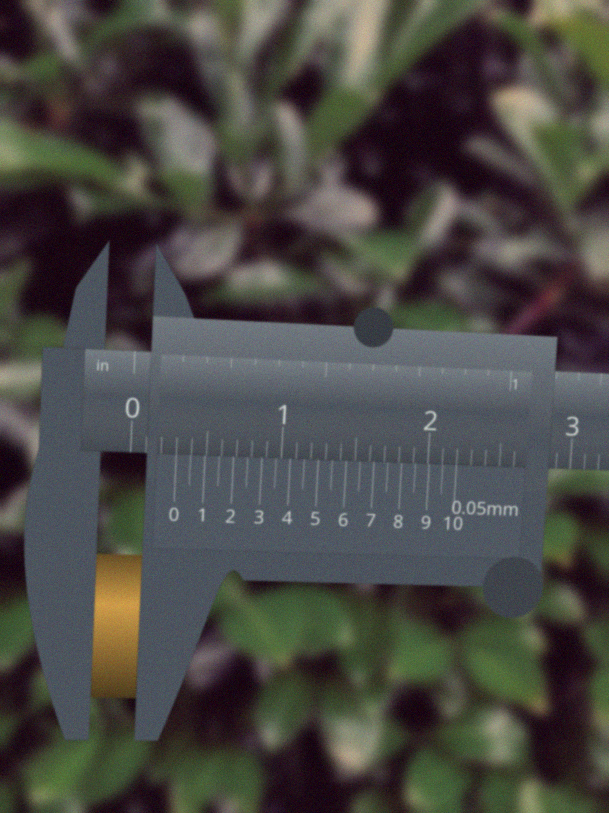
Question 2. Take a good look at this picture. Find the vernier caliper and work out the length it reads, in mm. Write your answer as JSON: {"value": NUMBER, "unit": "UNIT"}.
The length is {"value": 3.0, "unit": "mm"}
